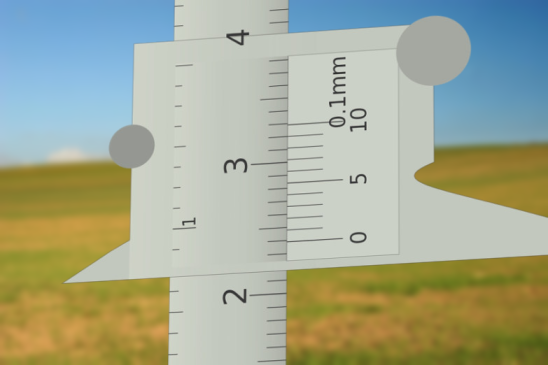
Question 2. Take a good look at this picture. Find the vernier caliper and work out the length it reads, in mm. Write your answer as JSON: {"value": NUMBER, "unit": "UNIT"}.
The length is {"value": 23.9, "unit": "mm"}
